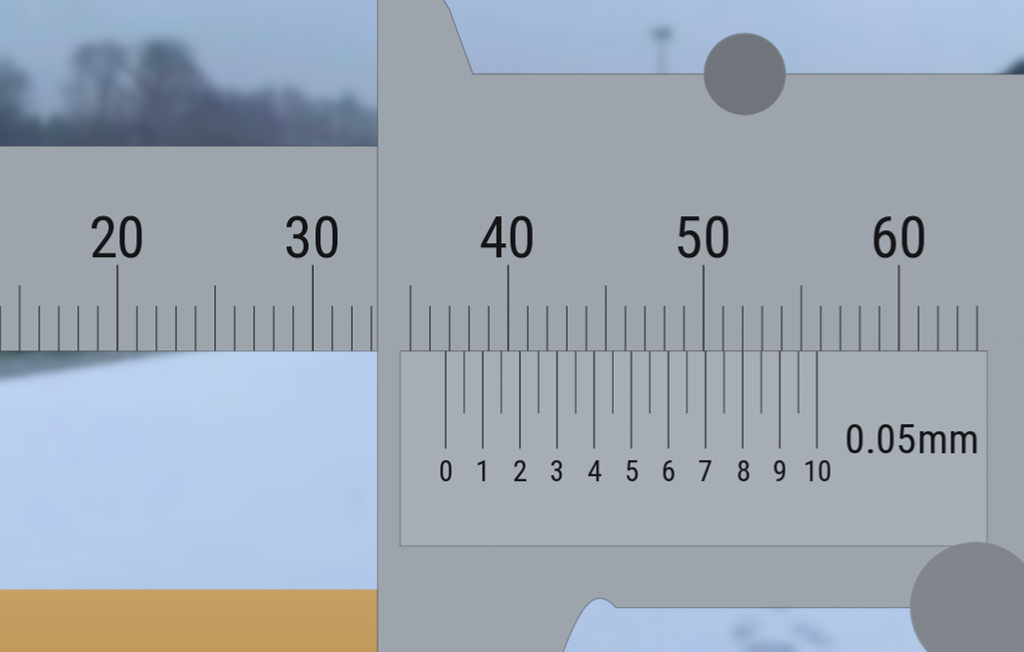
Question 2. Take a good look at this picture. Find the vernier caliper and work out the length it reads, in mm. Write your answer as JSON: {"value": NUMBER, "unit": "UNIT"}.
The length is {"value": 36.8, "unit": "mm"}
